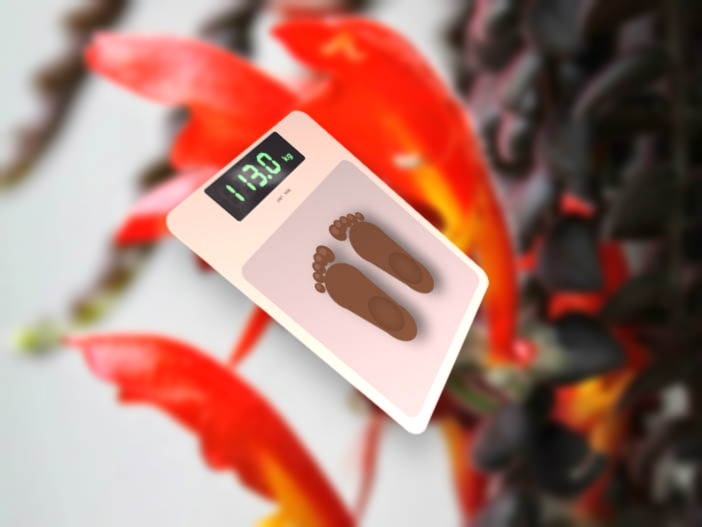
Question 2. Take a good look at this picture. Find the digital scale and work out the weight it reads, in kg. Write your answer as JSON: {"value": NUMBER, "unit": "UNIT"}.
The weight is {"value": 113.0, "unit": "kg"}
